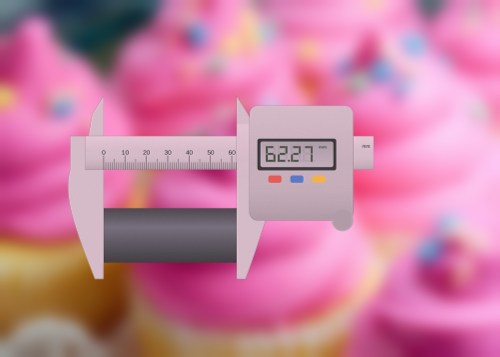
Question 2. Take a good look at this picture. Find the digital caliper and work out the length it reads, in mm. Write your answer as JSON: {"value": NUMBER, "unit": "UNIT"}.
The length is {"value": 62.27, "unit": "mm"}
